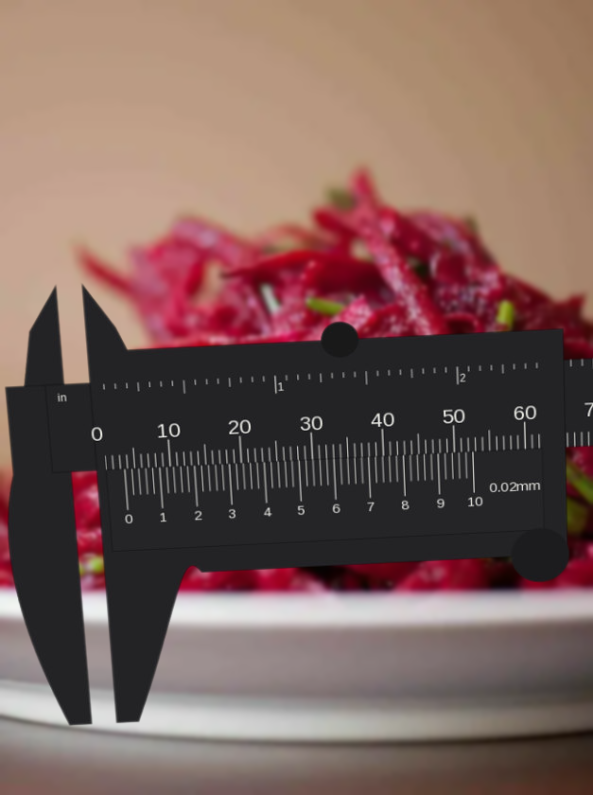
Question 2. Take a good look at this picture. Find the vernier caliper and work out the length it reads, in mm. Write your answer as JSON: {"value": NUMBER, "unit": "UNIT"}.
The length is {"value": 3.6, "unit": "mm"}
